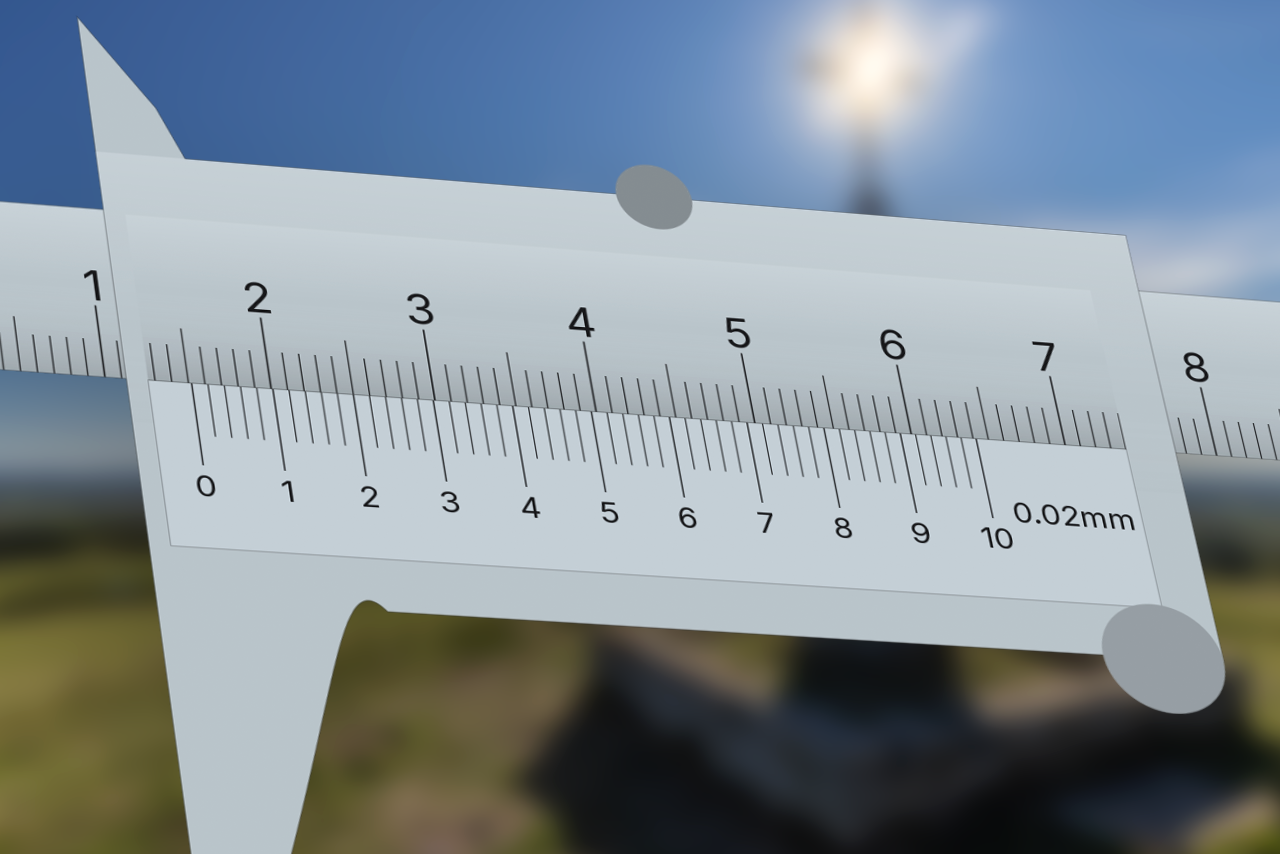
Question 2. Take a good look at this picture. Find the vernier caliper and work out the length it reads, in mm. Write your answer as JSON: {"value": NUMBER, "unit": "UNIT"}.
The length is {"value": 15.2, "unit": "mm"}
